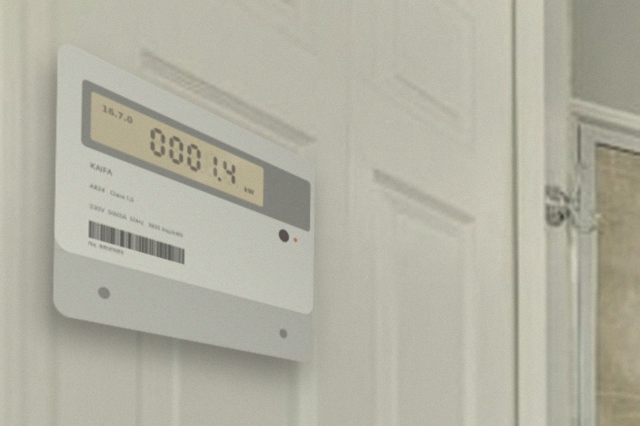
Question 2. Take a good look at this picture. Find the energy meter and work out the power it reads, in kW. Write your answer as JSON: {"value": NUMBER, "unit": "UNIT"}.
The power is {"value": 1.4, "unit": "kW"}
